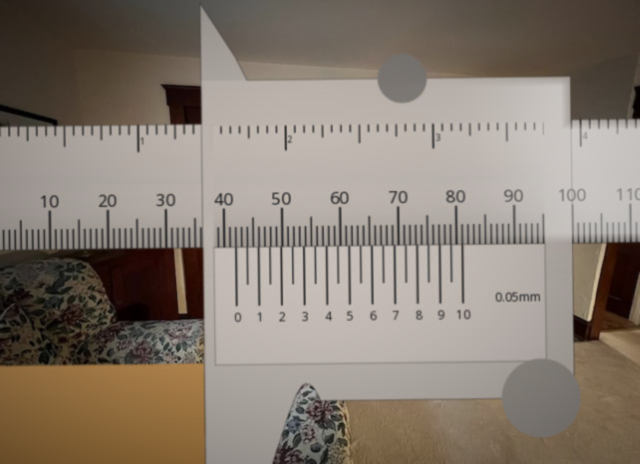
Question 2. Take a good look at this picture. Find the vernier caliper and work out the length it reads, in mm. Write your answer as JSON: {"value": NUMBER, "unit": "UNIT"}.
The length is {"value": 42.0, "unit": "mm"}
